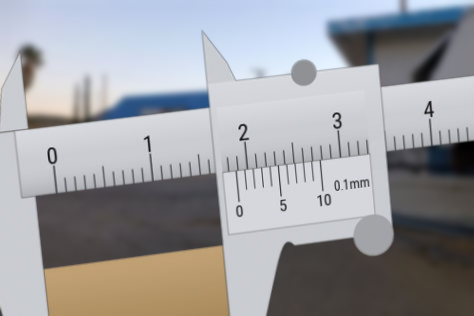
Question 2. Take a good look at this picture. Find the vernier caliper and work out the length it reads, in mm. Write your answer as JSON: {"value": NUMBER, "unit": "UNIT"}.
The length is {"value": 18.8, "unit": "mm"}
